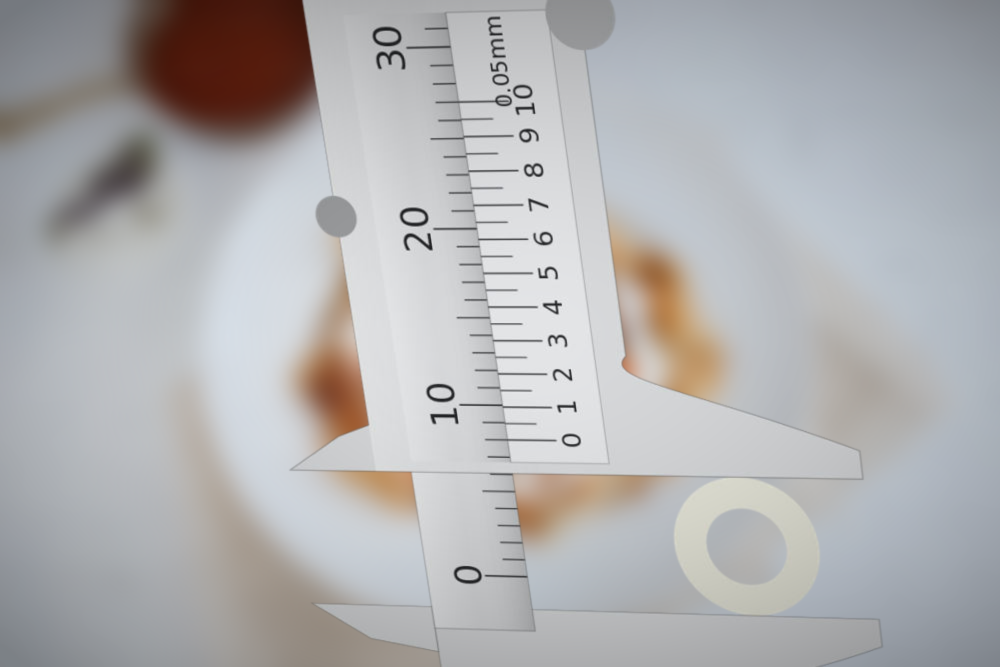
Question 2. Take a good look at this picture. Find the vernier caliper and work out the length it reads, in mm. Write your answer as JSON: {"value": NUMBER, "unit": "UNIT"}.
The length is {"value": 8.0, "unit": "mm"}
